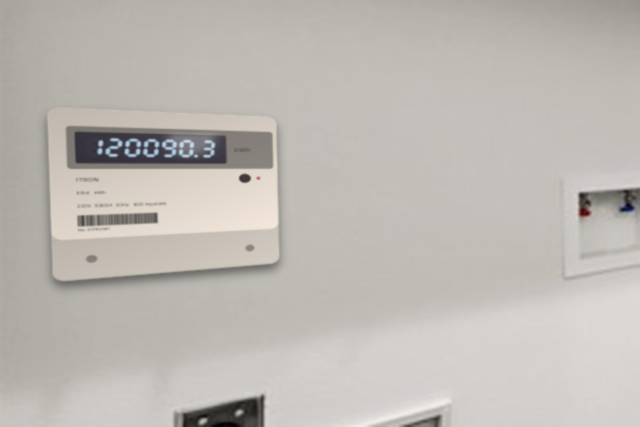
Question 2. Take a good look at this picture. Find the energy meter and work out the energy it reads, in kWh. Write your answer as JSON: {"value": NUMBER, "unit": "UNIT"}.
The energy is {"value": 120090.3, "unit": "kWh"}
